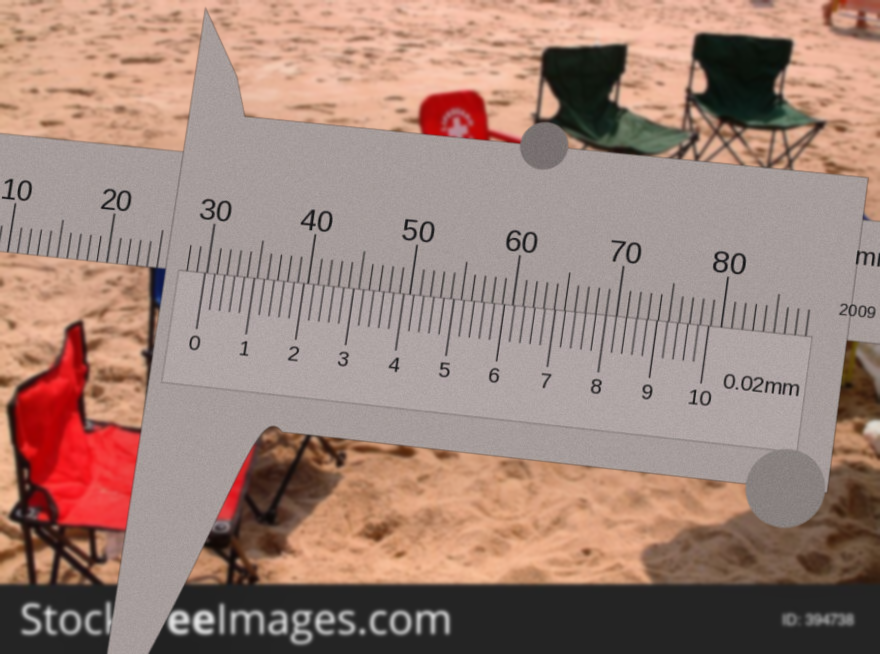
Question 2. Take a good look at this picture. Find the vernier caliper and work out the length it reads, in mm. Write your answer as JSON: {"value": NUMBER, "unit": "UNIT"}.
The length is {"value": 29.8, "unit": "mm"}
